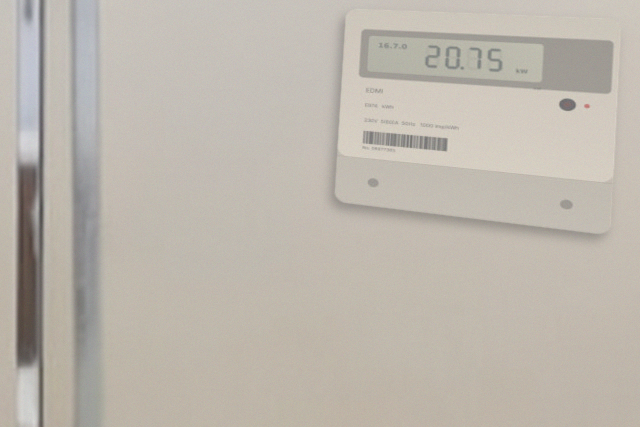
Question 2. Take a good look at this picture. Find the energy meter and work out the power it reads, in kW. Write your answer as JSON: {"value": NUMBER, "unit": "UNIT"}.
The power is {"value": 20.75, "unit": "kW"}
